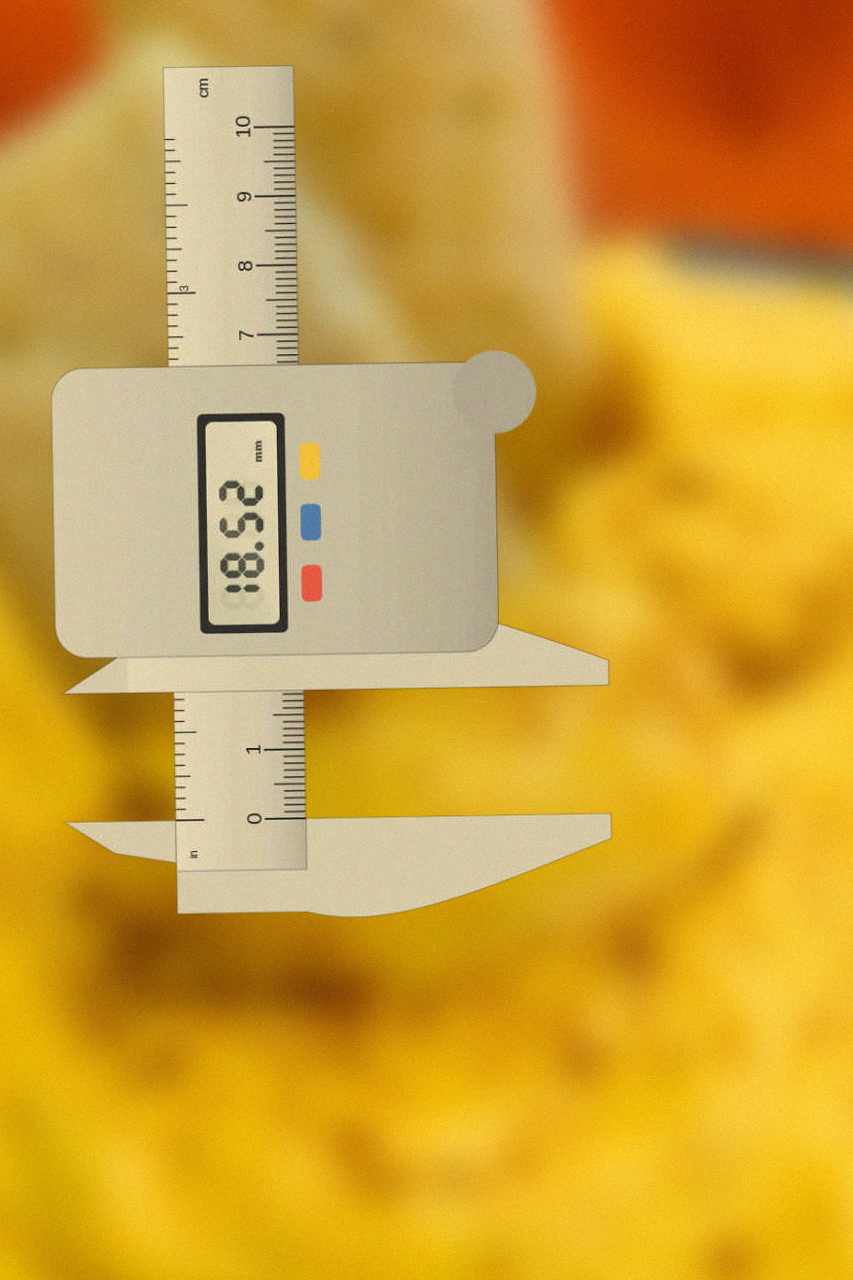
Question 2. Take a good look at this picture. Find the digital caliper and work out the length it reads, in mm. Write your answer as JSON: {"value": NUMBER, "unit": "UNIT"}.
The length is {"value": 18.52, "unit": "mm"}
